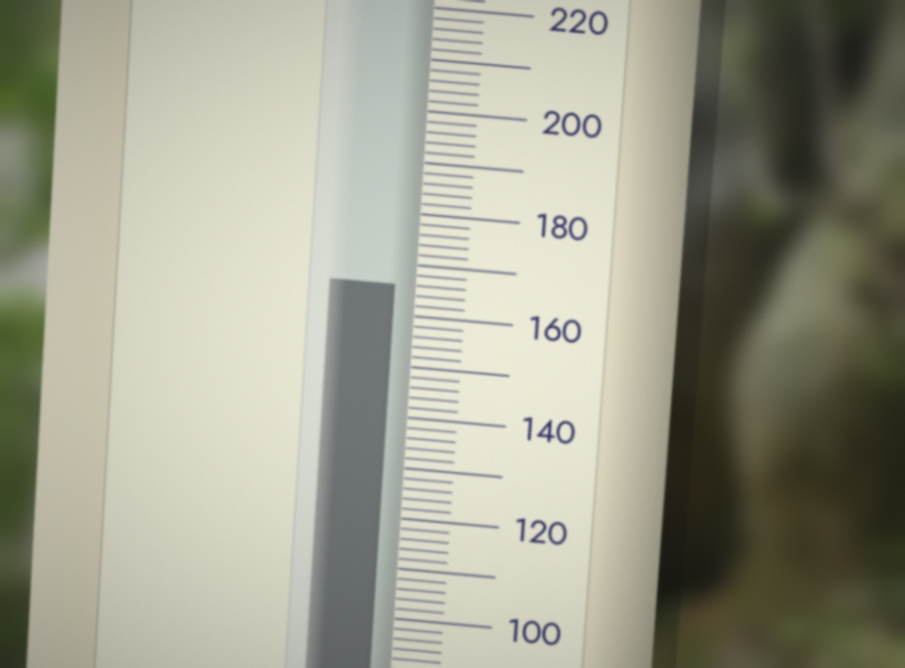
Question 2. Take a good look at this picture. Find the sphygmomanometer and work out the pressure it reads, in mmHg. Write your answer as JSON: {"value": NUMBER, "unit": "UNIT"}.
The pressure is {"value": 166, "unit": "mmHg"}
